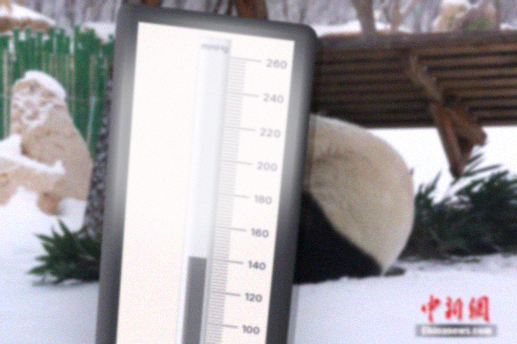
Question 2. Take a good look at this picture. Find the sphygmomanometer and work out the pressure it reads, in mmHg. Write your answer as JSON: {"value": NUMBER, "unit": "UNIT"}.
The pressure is {"value": 140, "unit": "mmHg"}
